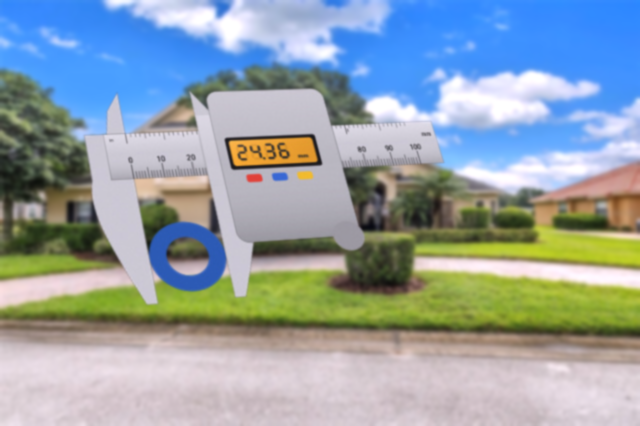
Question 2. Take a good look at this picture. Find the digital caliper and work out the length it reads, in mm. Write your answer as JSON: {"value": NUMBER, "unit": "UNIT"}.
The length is {"value": 24.36, "unit": "mm"}
